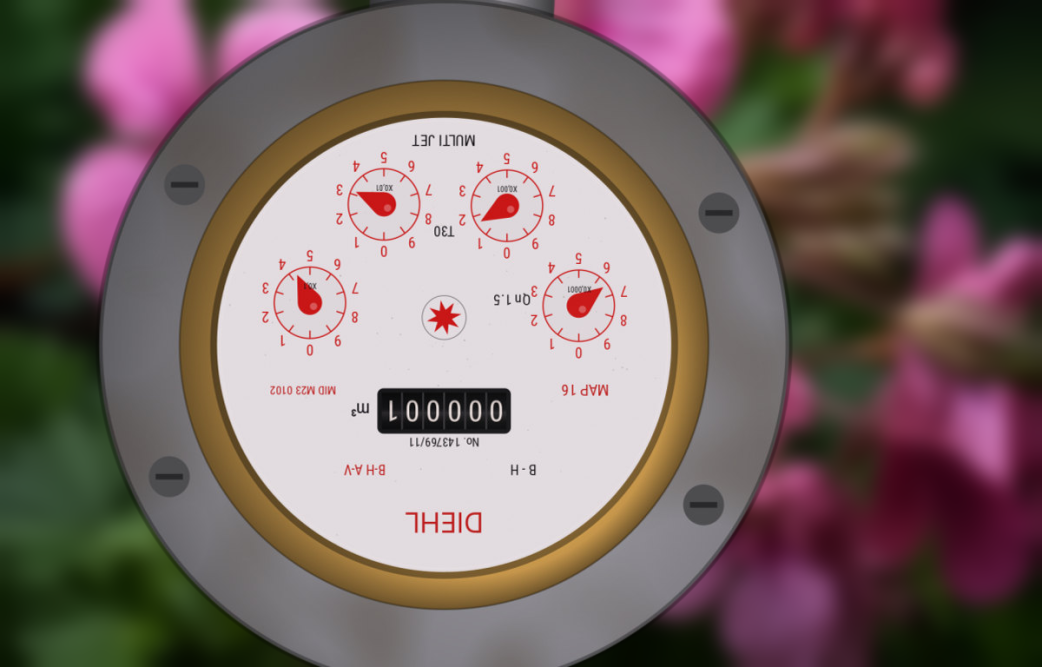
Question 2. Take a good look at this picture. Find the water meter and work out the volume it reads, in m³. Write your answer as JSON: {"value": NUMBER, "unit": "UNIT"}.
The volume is {"value": 1.4316, "unit": "m³"}
